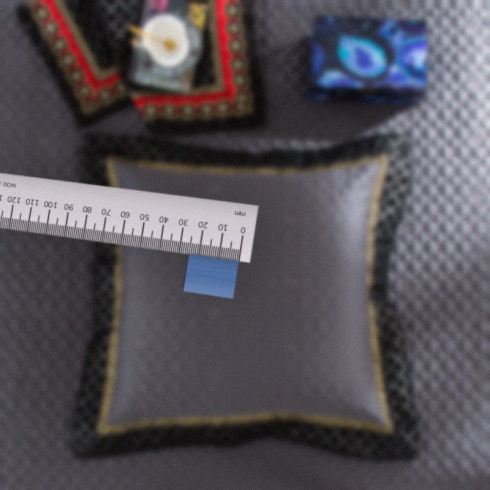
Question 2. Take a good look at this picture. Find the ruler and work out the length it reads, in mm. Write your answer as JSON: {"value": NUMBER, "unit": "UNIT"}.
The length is {"value": 25, "unit": "mm"}
